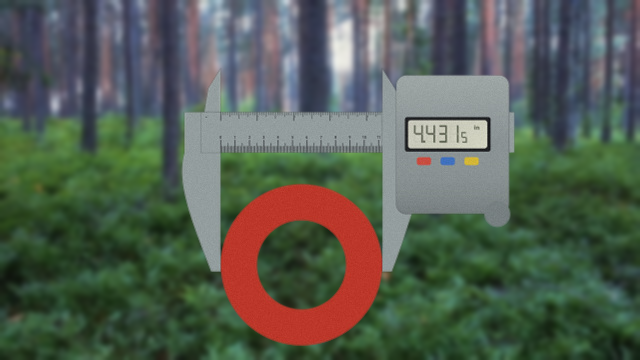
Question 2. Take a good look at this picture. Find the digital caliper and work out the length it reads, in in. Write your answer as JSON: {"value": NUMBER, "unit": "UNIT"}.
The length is {"value": 4.4315, "unit": "in"}
